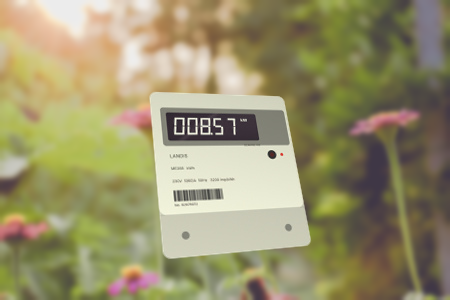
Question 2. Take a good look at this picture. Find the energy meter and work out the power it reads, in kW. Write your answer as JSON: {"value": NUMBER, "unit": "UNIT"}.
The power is {"value": 8.57, "unit": "kW"}
